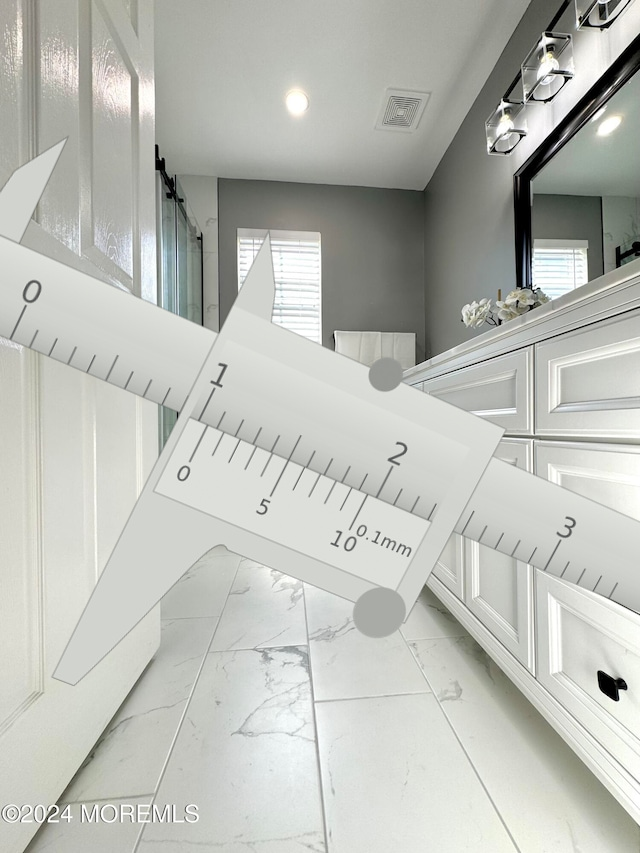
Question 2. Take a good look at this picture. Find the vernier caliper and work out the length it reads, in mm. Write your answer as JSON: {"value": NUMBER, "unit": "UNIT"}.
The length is {"value": 10.5, "unit": "mm"}
